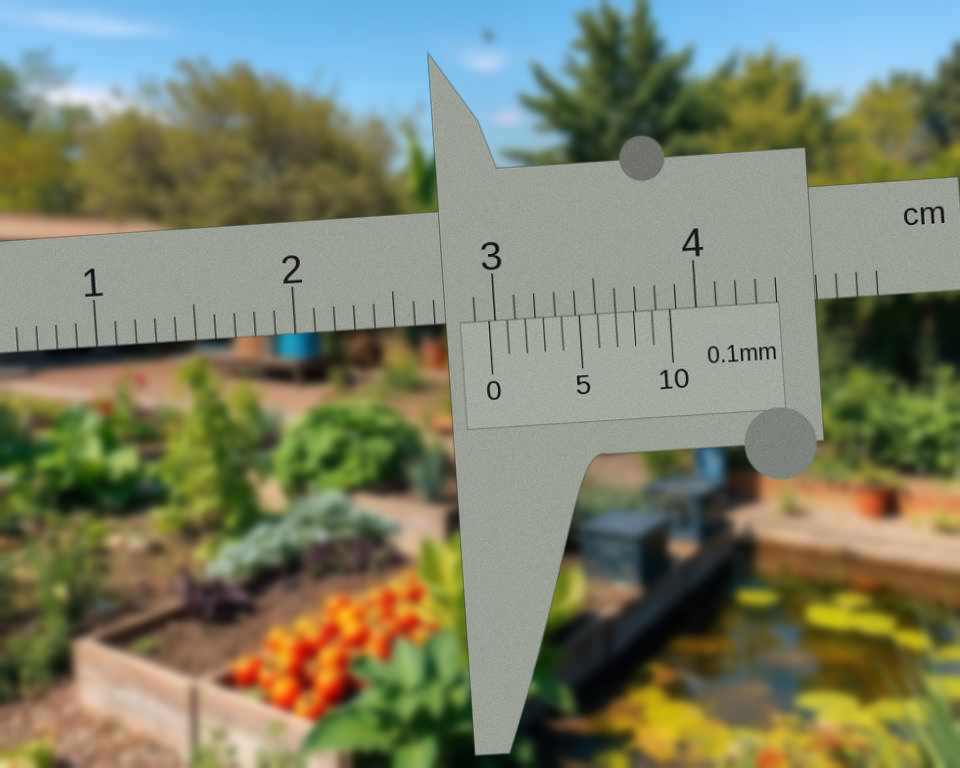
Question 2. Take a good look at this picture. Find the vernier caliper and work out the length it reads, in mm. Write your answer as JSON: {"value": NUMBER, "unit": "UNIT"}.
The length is {"value": 29.7, "unit": "mm"}
